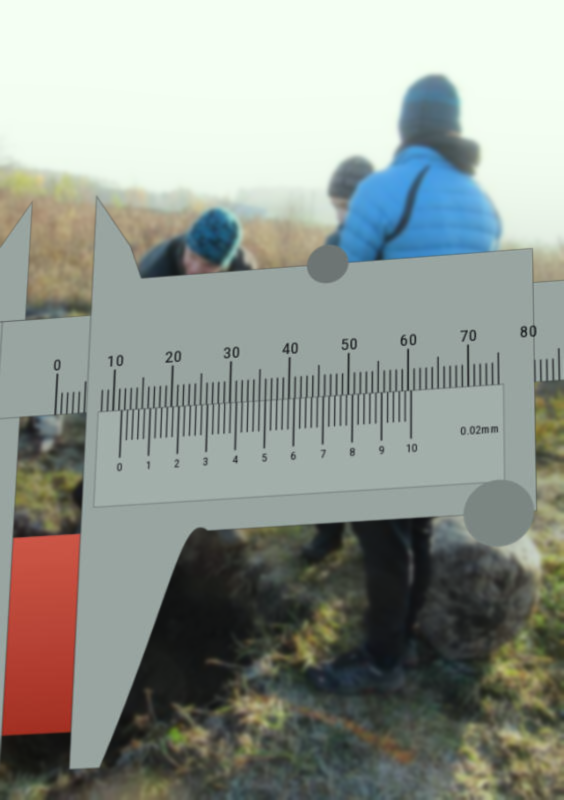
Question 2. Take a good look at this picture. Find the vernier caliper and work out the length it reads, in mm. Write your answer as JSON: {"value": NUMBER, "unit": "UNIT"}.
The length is {"value": 11.5, "unit": "mm"}
